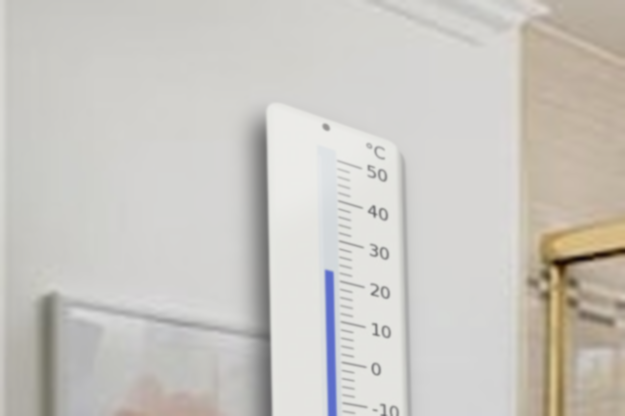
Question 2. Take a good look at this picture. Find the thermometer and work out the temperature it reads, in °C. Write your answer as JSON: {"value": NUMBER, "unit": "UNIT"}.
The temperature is {"value": 22, "unit": "°C"}
